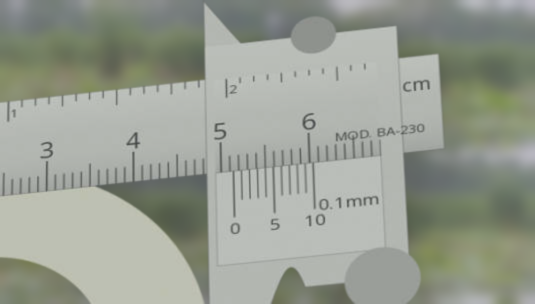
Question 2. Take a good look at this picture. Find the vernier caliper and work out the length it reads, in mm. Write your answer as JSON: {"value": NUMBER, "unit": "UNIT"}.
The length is {"value": 51.4, "unit": "mm"}
